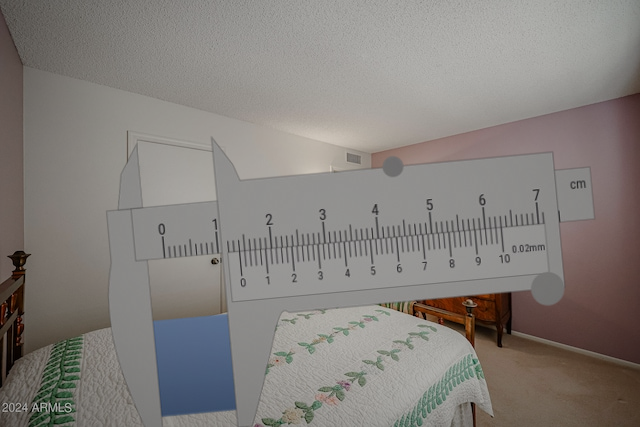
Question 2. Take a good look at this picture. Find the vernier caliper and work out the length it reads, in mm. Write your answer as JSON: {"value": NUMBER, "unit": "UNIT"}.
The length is {"value": 14.0, "unit": "mm"}
